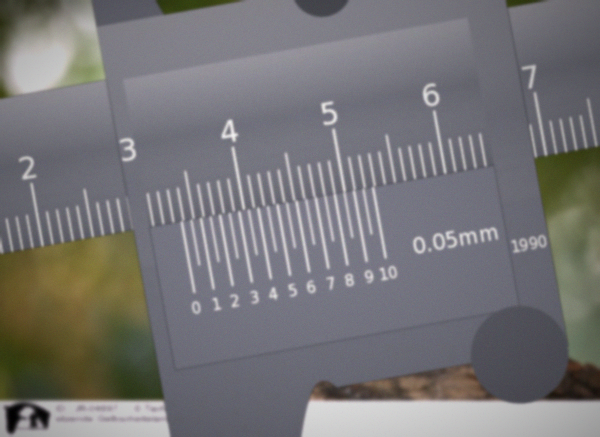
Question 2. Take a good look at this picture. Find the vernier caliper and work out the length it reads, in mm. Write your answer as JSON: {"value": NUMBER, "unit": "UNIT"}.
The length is {"value": 33.8, "unit": "mm"}
